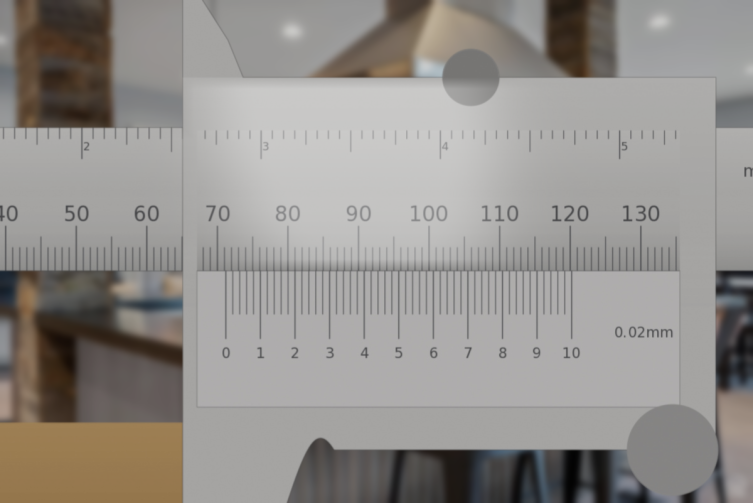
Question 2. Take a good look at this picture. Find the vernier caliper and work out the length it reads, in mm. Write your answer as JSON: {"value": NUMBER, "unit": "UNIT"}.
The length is {"value": 71.2, "unit": "mm"}
